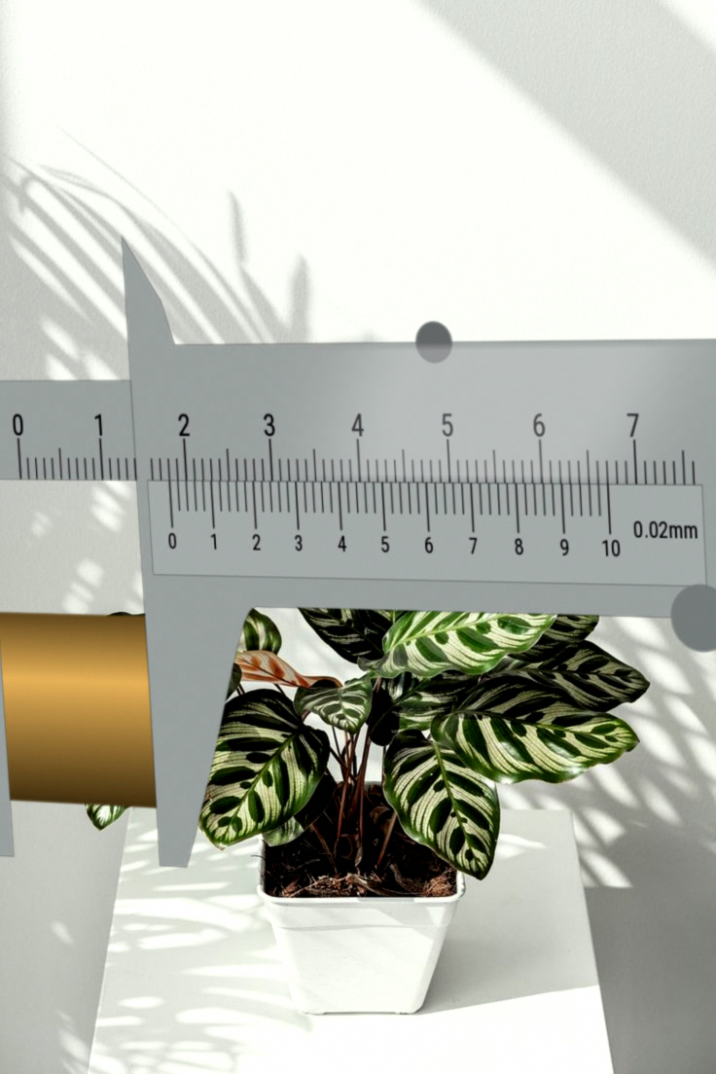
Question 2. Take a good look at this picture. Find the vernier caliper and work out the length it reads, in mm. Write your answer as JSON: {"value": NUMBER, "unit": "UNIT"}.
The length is {"value": 18.0, "unit": "mm"}
